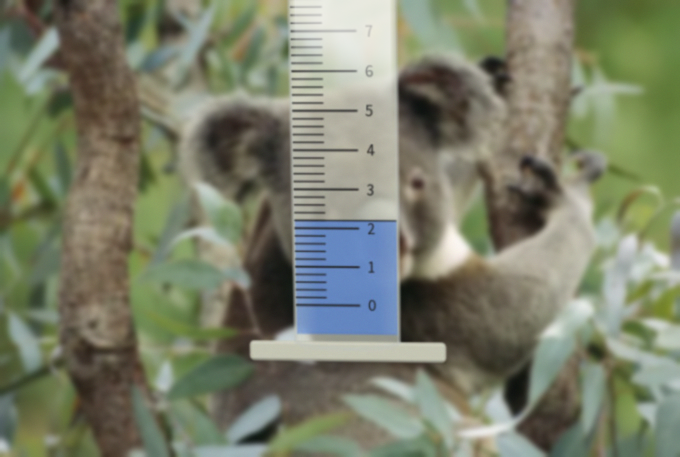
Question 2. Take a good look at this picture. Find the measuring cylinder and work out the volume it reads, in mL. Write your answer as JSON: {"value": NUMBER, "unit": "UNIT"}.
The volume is {"value": 2.2, "unit": "mL"}
